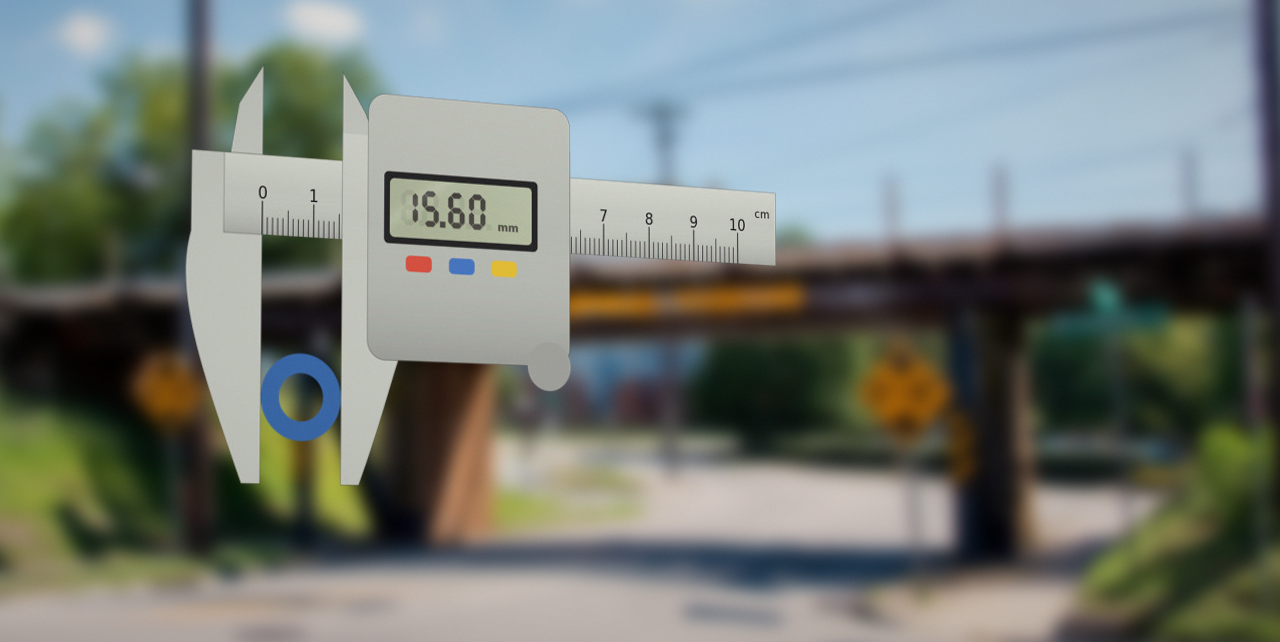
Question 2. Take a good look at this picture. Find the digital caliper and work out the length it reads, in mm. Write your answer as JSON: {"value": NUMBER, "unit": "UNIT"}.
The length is {"value": 15.60, "unit": "mm"}
